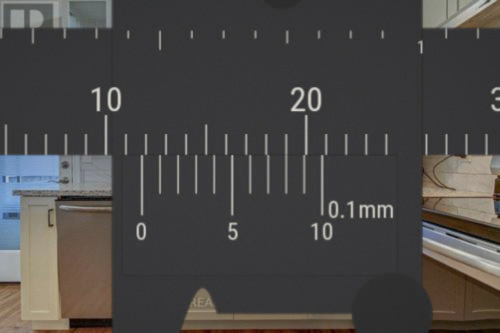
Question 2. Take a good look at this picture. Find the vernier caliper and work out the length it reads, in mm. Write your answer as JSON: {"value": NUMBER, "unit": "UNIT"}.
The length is {"value": 11.8, "unit": "mm"}
